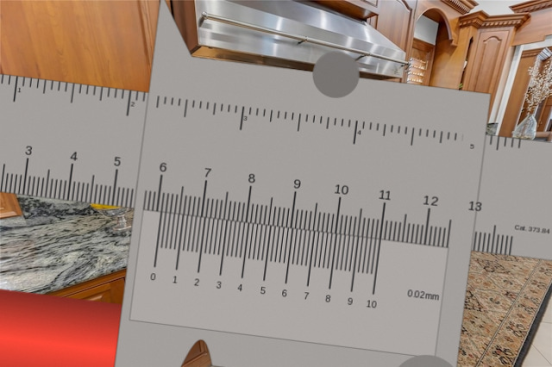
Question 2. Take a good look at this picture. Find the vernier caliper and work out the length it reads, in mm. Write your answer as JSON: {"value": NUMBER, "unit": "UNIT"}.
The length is {"value": 61.0, "unit": "mm"}
